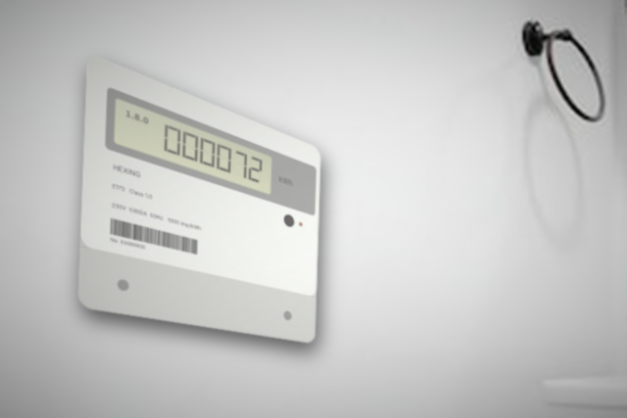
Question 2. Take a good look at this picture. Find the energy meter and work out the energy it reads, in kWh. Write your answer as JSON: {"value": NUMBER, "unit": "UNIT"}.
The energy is {"value": 72, "unit": "kWh"}
